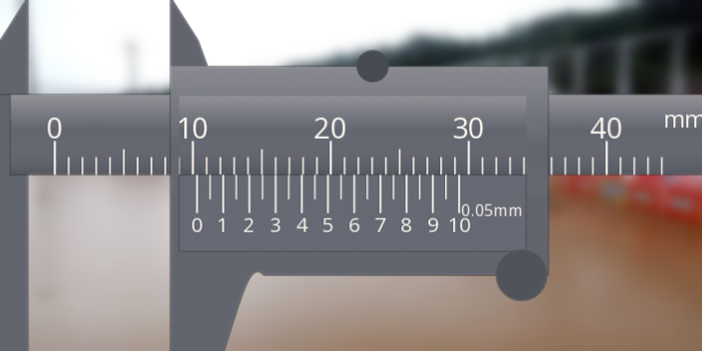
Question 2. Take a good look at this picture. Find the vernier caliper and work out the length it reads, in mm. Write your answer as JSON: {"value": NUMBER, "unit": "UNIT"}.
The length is {"value": 10.3, "unit": "mm"}
